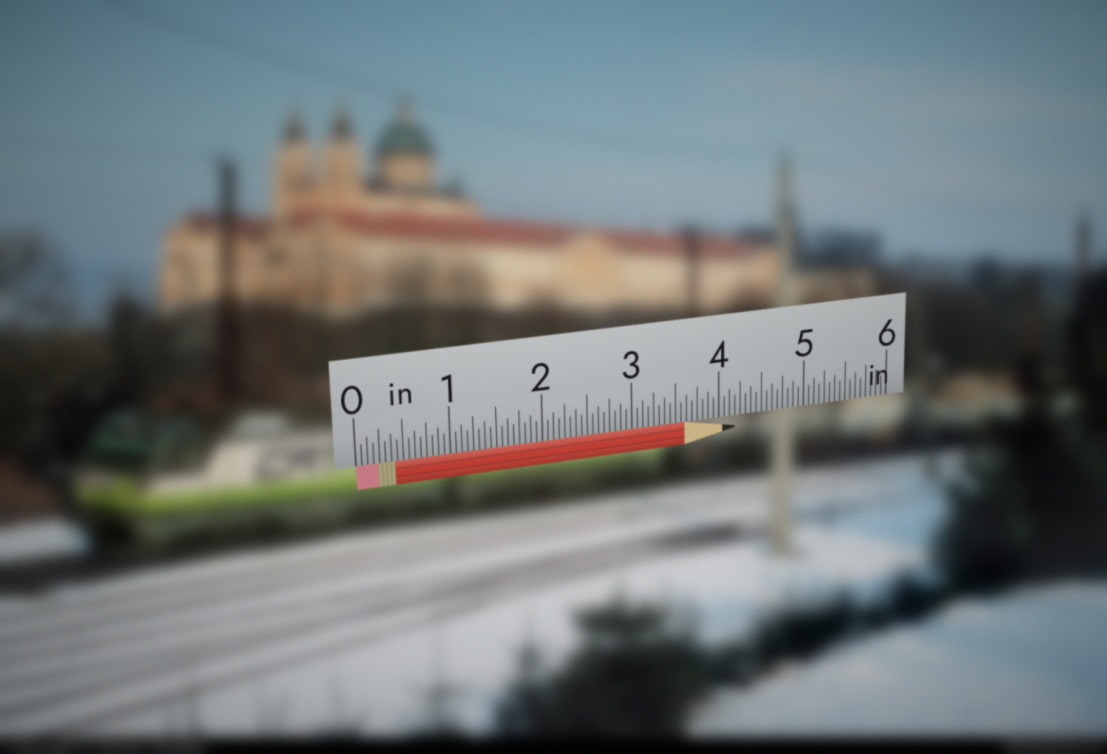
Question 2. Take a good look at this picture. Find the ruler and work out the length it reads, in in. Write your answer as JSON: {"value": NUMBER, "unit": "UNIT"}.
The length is {"value": 4.1875, "unit": "in"}
